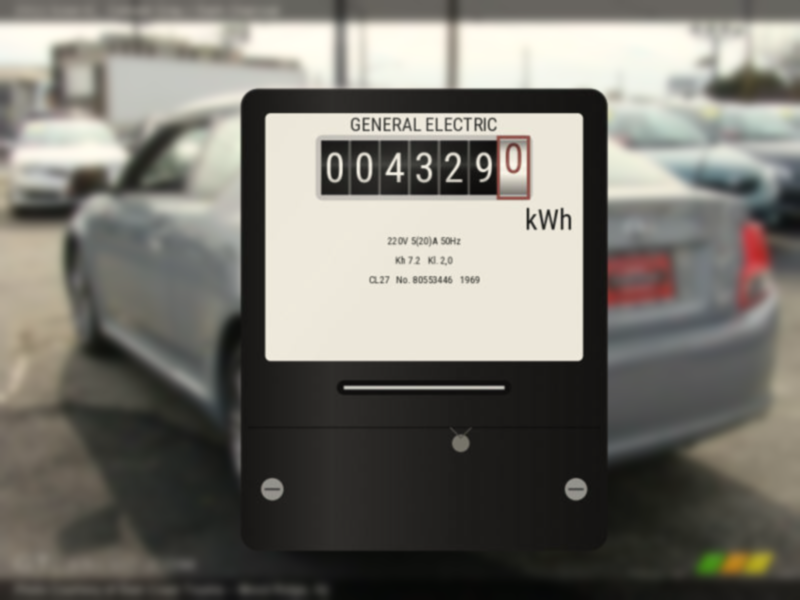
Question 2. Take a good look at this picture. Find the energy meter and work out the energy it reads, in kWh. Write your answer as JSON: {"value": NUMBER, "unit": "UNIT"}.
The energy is {"value": 4329.0, "unit": "kWh"}
